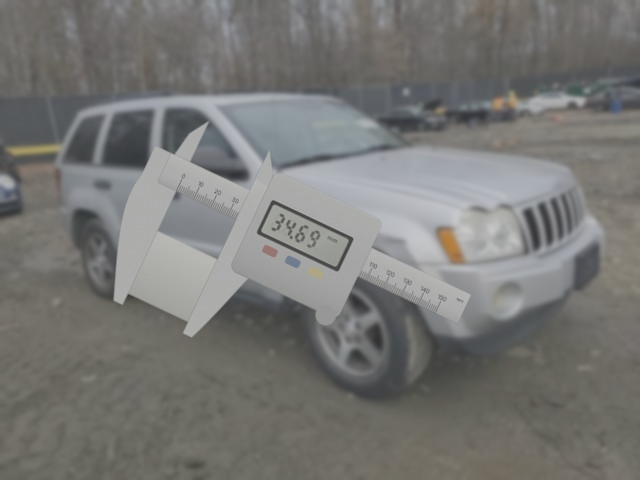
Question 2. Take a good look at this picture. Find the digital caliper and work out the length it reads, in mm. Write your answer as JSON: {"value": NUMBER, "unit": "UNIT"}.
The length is {"value": 34.69, "unit": "mm"}
